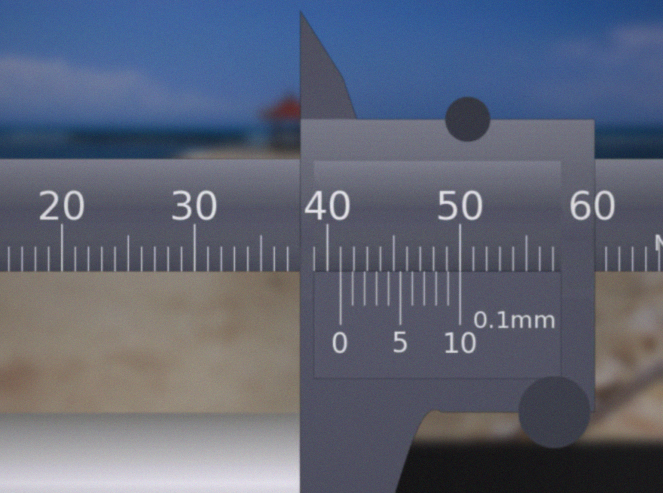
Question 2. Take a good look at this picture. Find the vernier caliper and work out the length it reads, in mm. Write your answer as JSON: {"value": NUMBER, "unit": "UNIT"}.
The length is {"value": 41.0, "unit": "mm"}
